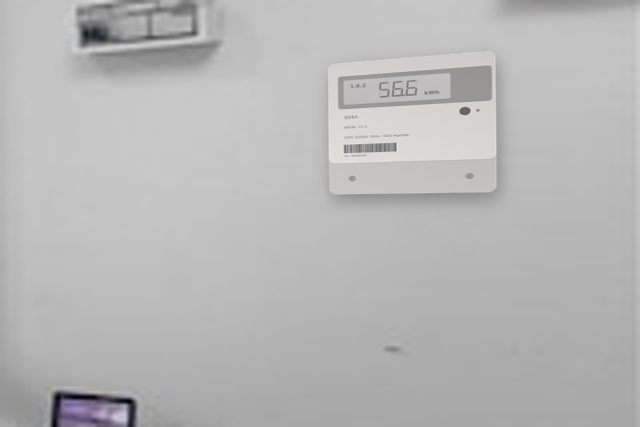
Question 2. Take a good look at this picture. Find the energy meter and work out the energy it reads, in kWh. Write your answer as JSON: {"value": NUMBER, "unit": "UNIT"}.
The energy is {"value": 56.6, "unit": "kWh"}
